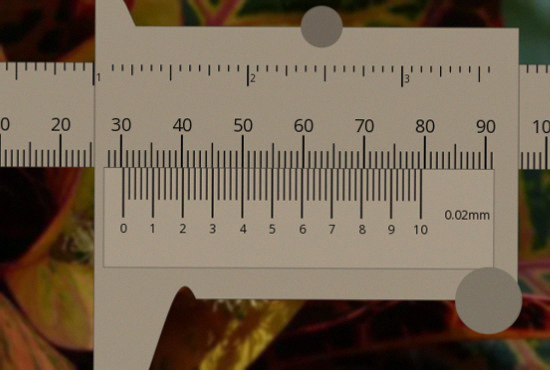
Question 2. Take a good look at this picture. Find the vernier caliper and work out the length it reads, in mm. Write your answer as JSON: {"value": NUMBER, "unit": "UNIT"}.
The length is {"value": 30.4, "unit": "mm"}
